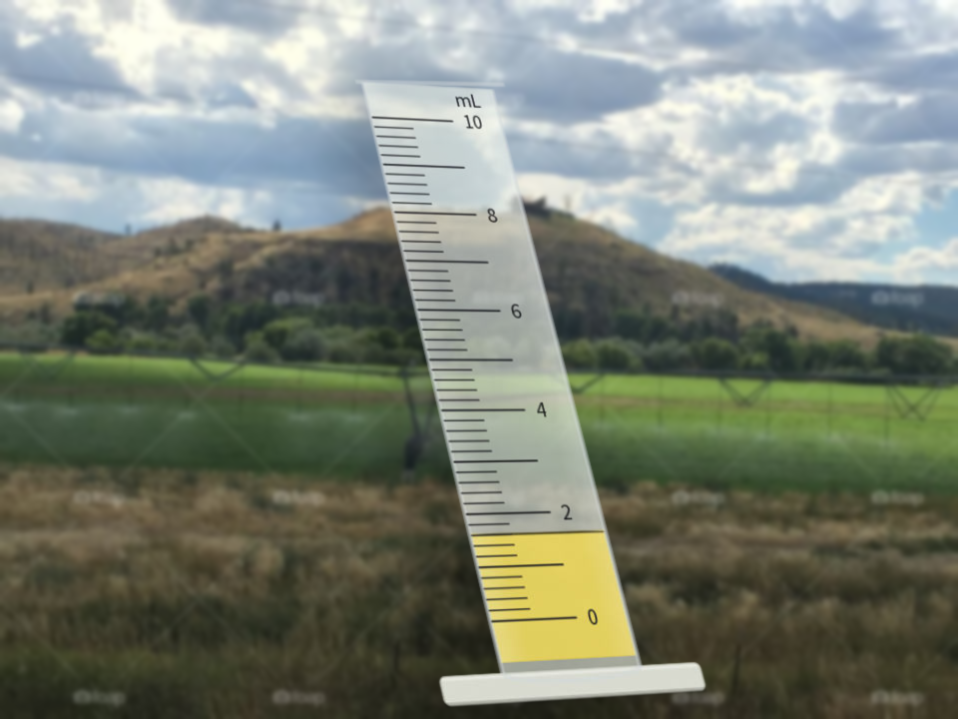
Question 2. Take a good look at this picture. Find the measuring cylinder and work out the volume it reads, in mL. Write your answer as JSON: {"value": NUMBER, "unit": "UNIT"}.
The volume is {"value": 1.6, "unit": "mL"}
